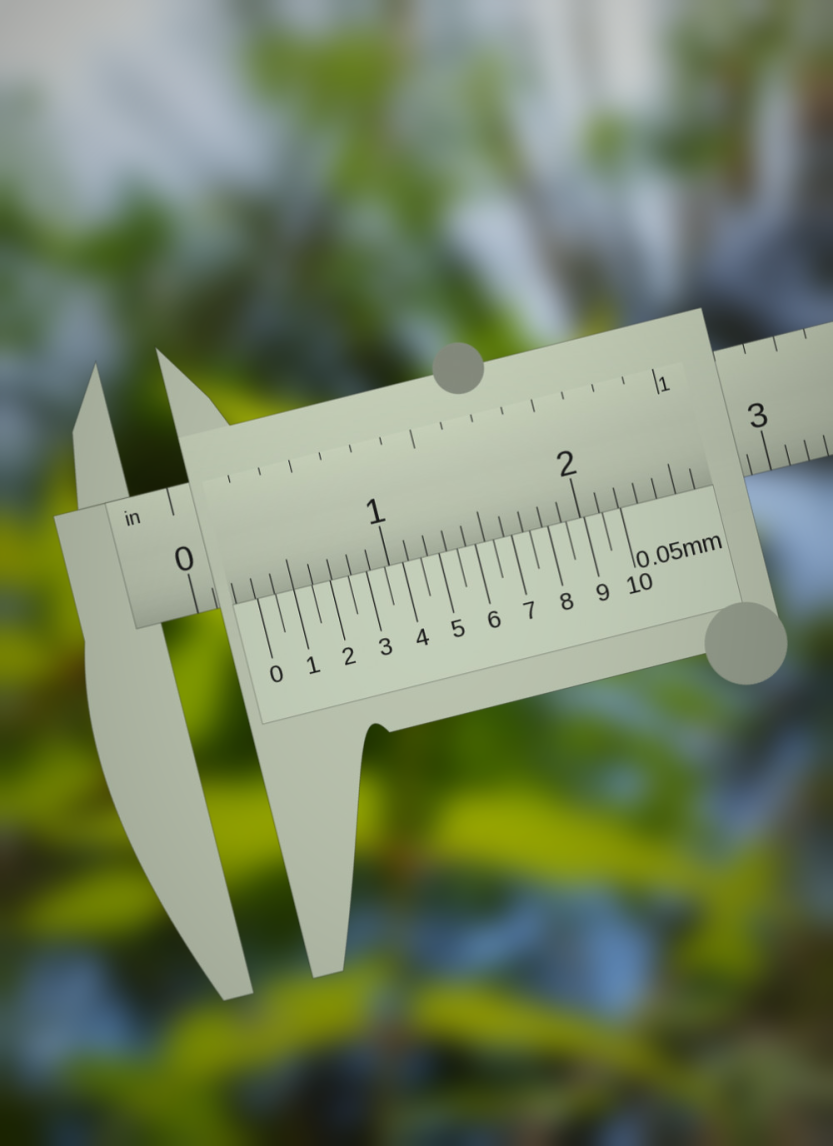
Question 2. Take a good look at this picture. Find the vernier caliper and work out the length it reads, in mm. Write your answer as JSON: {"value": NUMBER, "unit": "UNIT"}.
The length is {"value": 3.1, "unit": "mm"}
